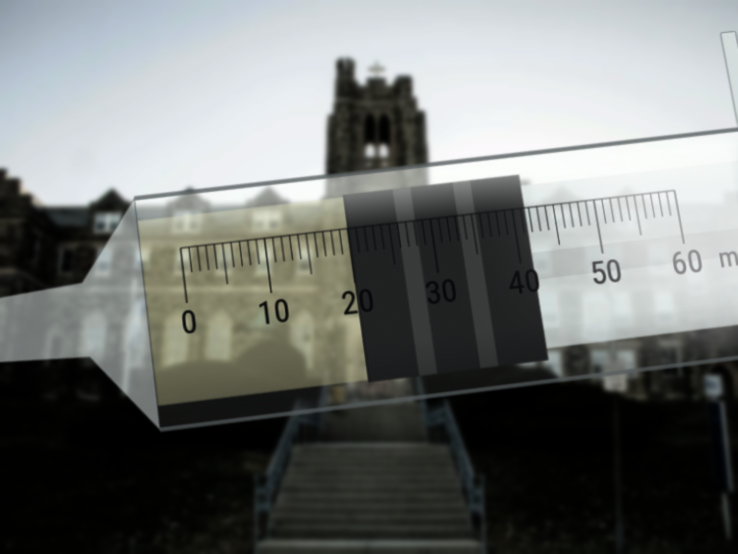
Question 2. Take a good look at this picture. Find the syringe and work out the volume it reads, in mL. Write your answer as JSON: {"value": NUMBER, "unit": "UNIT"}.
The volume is {"value": 20, "unit": "mL"}
